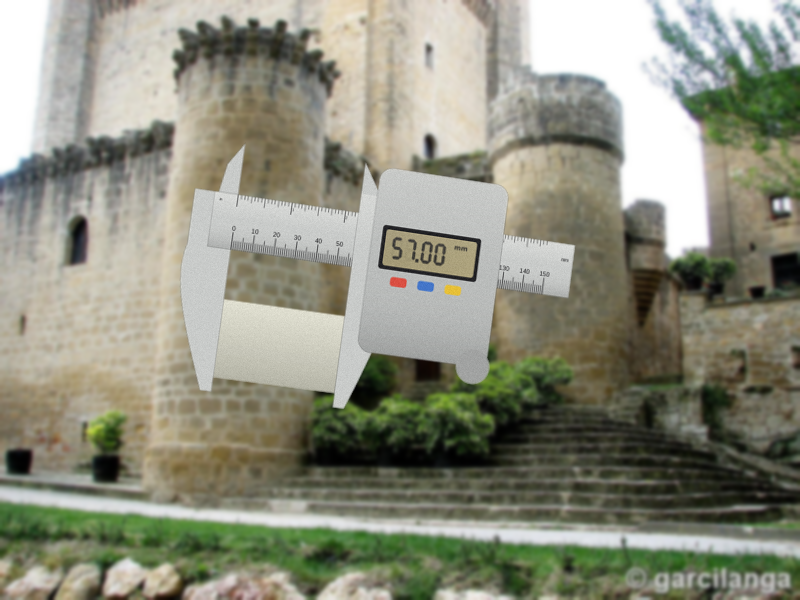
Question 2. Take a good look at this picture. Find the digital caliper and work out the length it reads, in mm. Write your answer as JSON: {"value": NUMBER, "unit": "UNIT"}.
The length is {"value": 57.00, "unit": "mm"}
